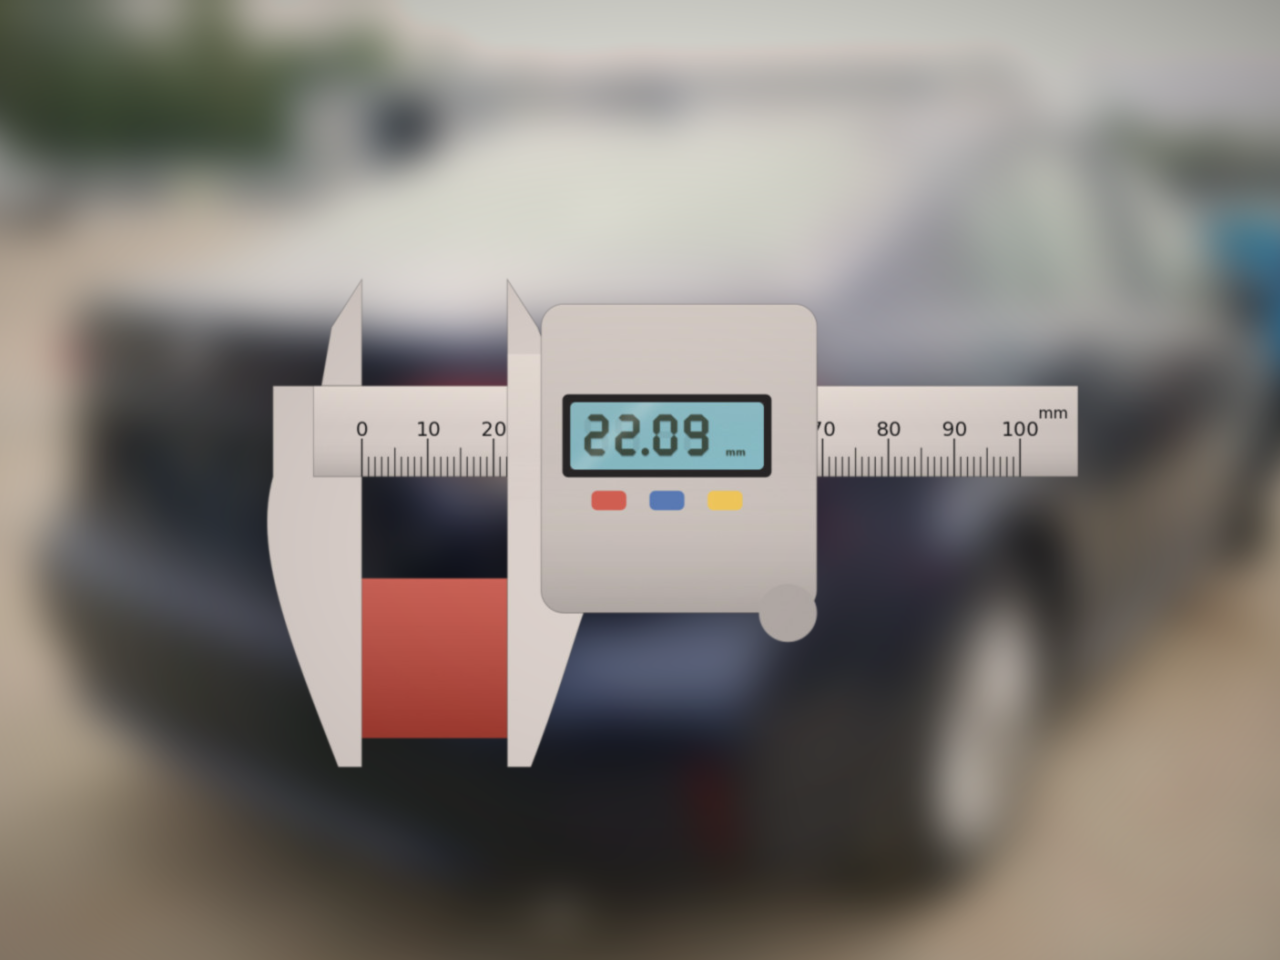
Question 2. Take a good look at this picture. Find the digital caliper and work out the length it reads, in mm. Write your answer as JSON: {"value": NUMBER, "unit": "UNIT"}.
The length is {"value": 22.09, "unit": "mm"}
